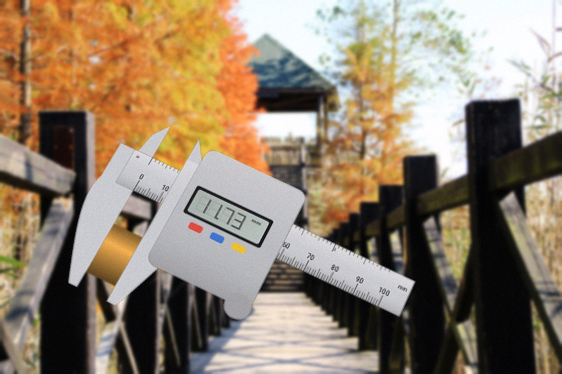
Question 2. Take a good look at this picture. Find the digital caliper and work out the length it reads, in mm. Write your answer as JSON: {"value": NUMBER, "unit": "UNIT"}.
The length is {"value": 11.73, "unit": "mm"}
